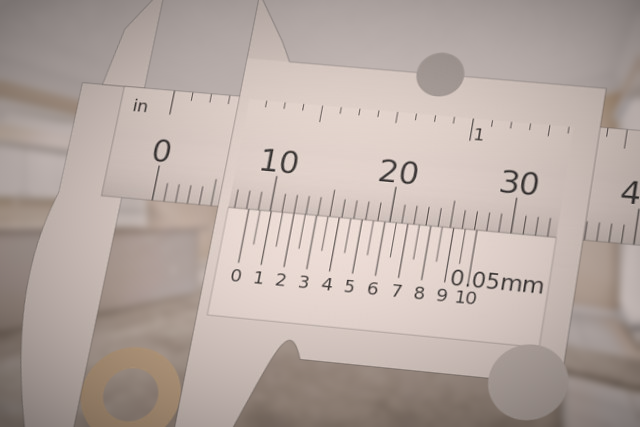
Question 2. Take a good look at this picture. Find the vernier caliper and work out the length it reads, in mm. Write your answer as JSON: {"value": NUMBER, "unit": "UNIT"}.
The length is {"value": 8.2, "unit": "mm"}
